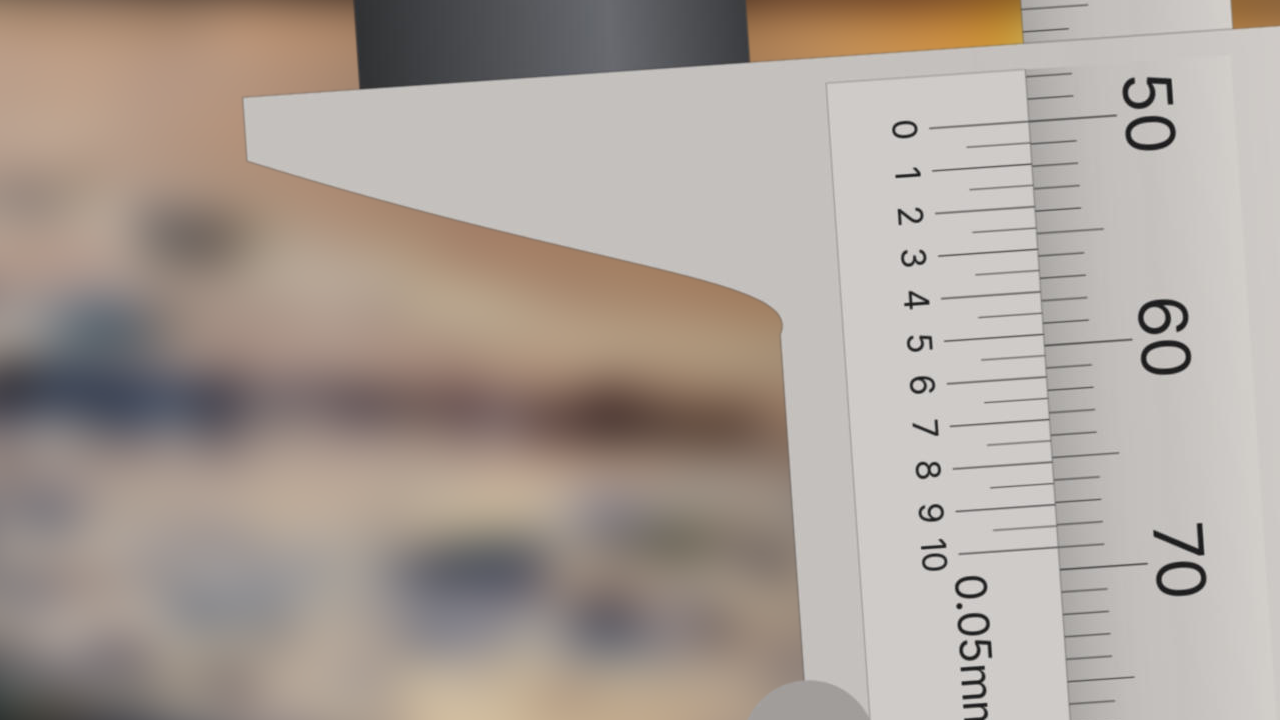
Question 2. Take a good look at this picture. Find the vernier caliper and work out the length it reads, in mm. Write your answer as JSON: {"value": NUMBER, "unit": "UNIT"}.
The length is {"value": 50.0, "unit": "mm"}
